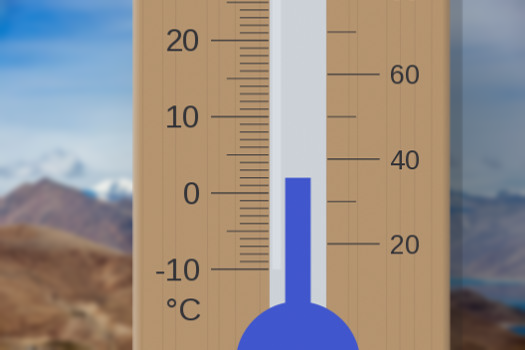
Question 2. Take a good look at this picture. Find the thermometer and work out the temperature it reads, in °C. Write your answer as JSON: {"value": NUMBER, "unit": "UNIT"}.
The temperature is {"value": 2, "unit": "°C"}
